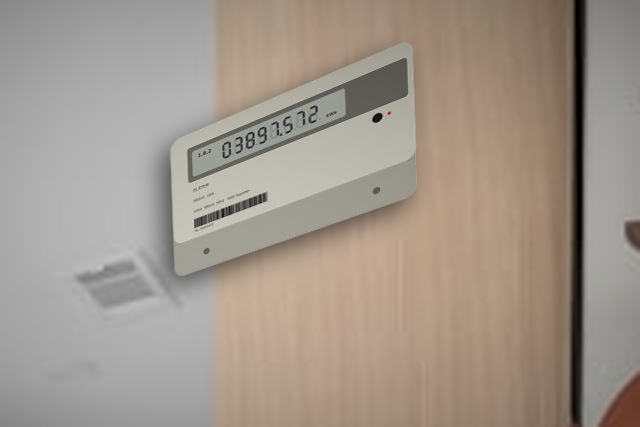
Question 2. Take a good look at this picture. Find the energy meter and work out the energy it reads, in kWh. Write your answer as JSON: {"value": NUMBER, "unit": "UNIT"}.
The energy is {"value": 3897.572, "unit": "kWh"}
